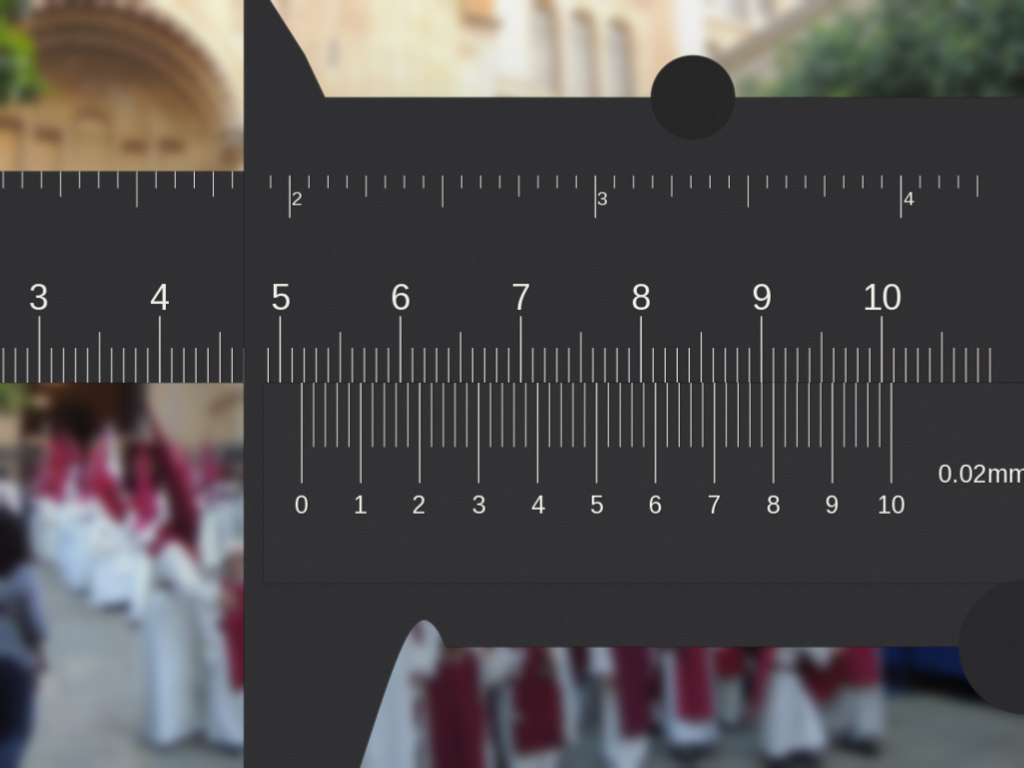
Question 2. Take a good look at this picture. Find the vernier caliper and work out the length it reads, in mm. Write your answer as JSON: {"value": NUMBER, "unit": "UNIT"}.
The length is {"value": 51.8, "unit": "mm"}
